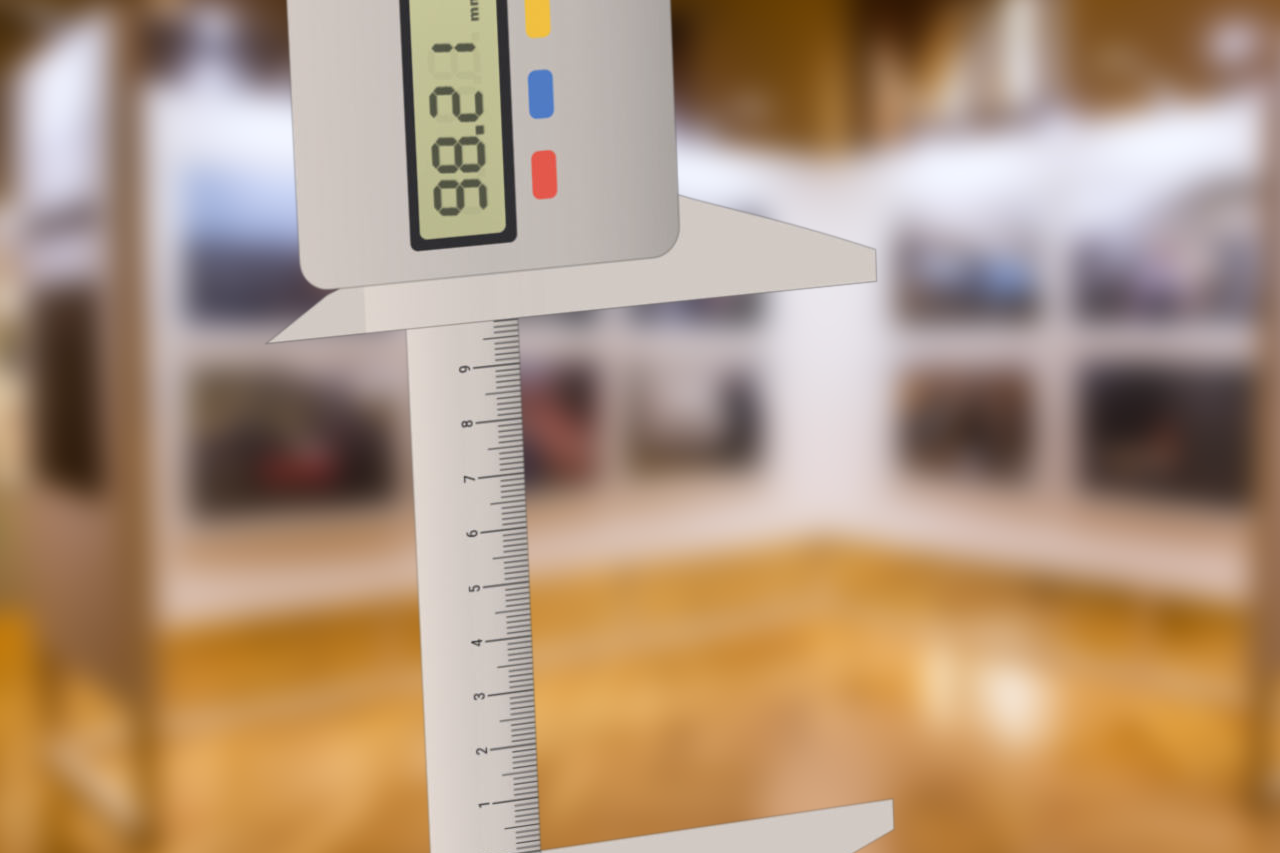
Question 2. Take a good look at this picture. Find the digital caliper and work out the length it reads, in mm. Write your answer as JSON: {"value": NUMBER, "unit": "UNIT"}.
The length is {"value": 98.21, "unit": "mm"}
